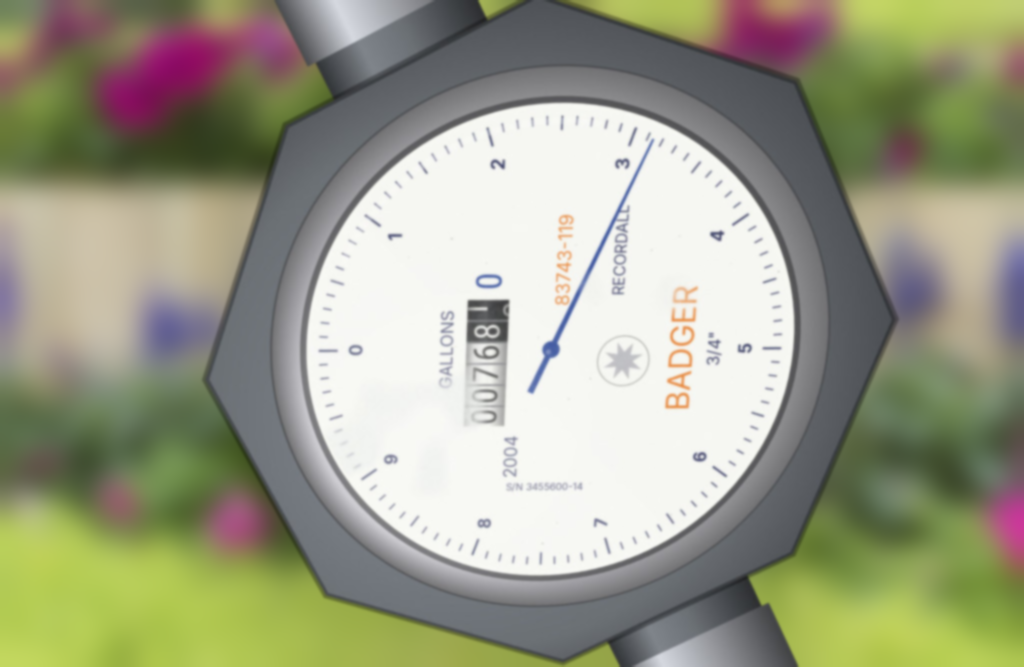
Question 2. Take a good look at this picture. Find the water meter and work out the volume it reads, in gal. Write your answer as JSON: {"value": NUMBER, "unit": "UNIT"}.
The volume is {"value": 76813.1, "unit": "gal"}
